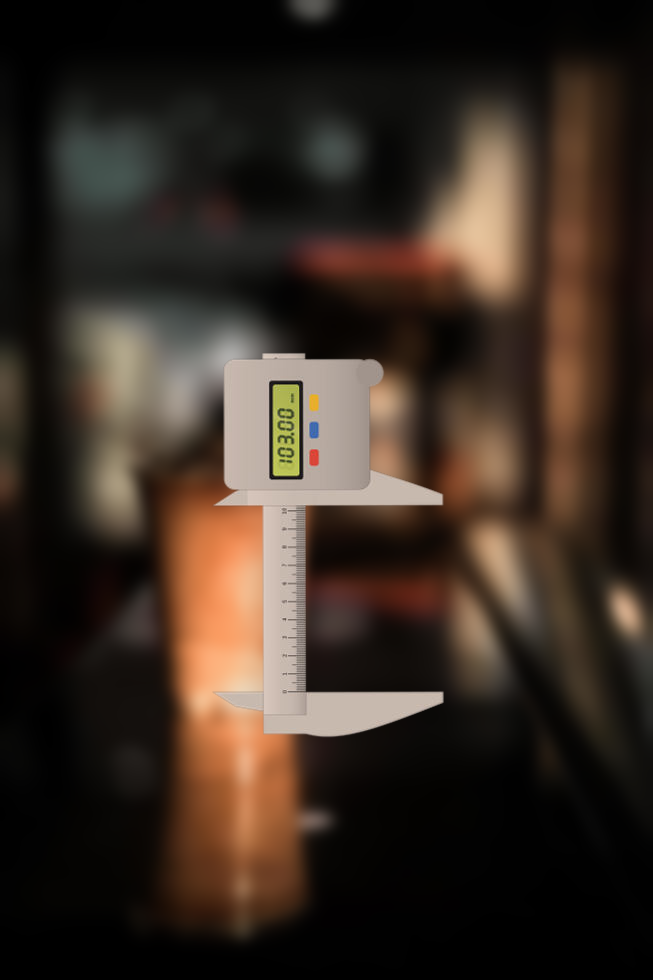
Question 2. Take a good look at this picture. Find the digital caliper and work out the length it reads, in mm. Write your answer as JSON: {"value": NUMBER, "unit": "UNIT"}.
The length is {"value": 103.00, "unit": "mm"}
